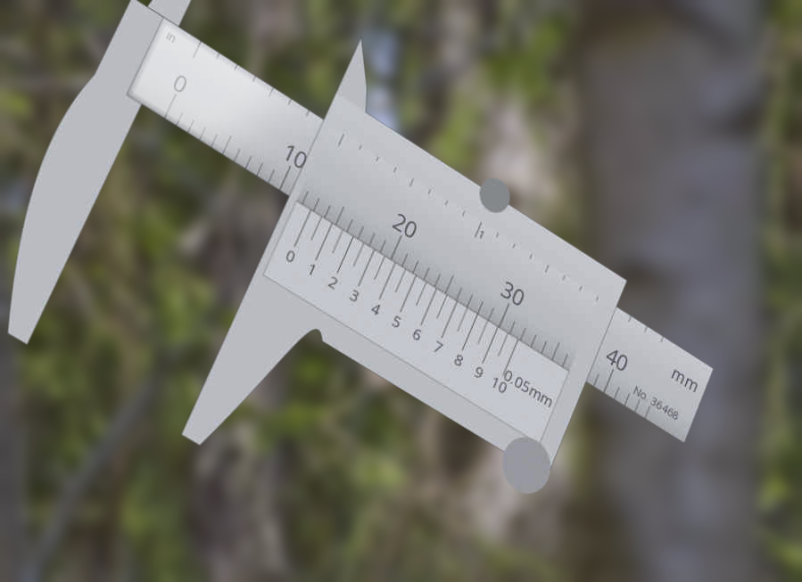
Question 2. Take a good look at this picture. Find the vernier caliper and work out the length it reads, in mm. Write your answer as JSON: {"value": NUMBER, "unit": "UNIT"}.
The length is {"value": 12.8, "unit": "mm"}
